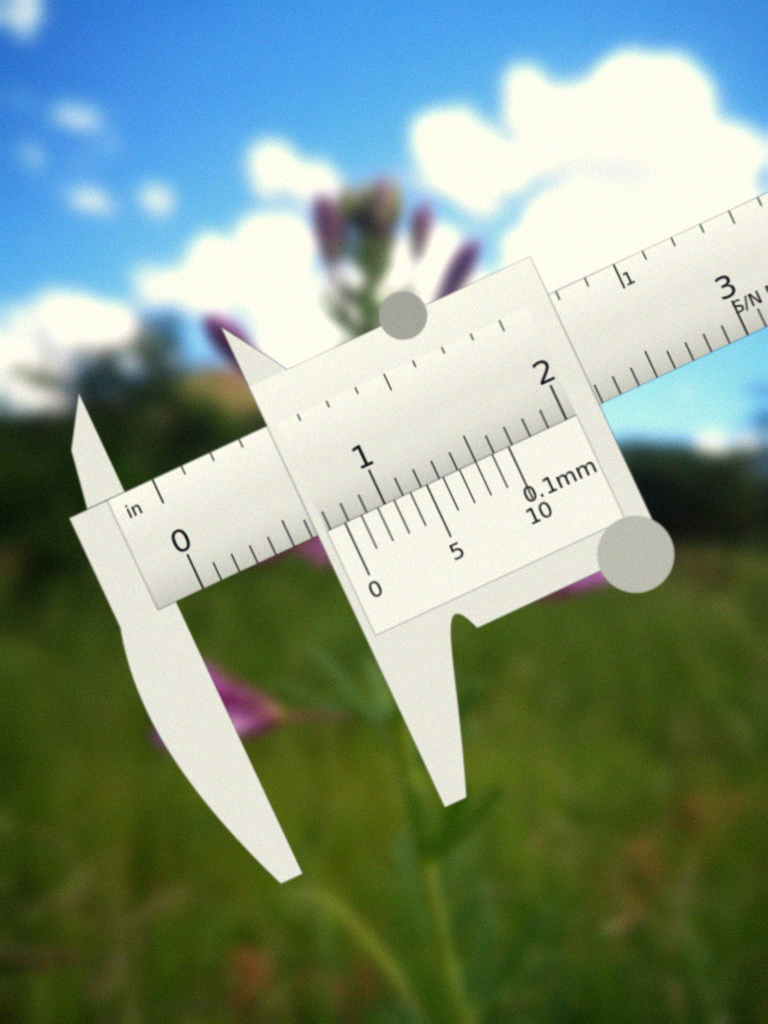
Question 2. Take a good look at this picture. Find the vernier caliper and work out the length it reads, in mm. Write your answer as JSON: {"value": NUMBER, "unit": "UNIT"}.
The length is {"value": 7.8, "unit": "mm"}
